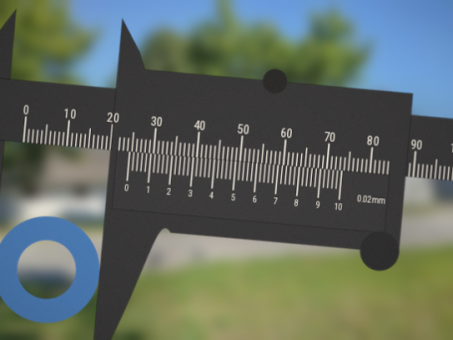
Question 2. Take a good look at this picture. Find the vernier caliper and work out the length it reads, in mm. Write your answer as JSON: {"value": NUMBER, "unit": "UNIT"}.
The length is {"value": 24.5, "unit": "mm"}
